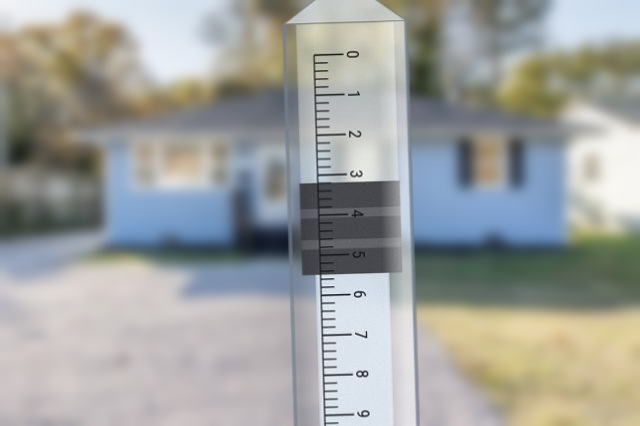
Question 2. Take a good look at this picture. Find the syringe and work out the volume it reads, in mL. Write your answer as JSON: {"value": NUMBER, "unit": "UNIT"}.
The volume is {"value": 3.2, "unit": "mL"}
